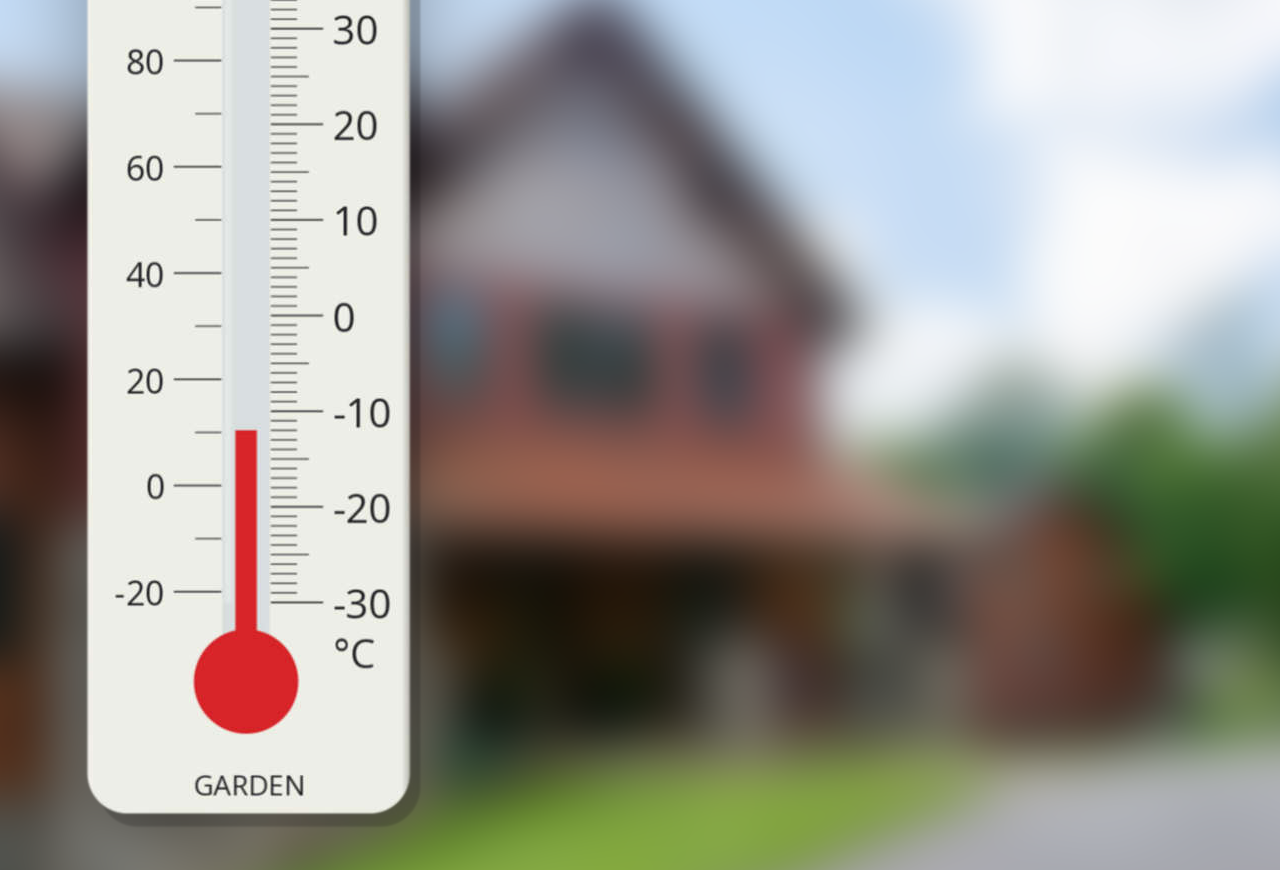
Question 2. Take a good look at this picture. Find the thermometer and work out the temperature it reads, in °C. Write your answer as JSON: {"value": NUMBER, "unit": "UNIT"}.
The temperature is {"value": -12, "unit": "°C"}
